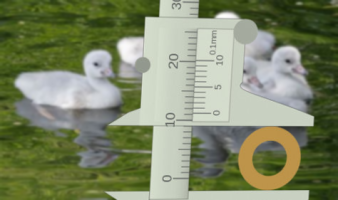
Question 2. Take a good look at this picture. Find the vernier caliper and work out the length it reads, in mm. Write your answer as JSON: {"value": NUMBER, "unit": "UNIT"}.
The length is {"value": 11.2, "unit": "mm"}
